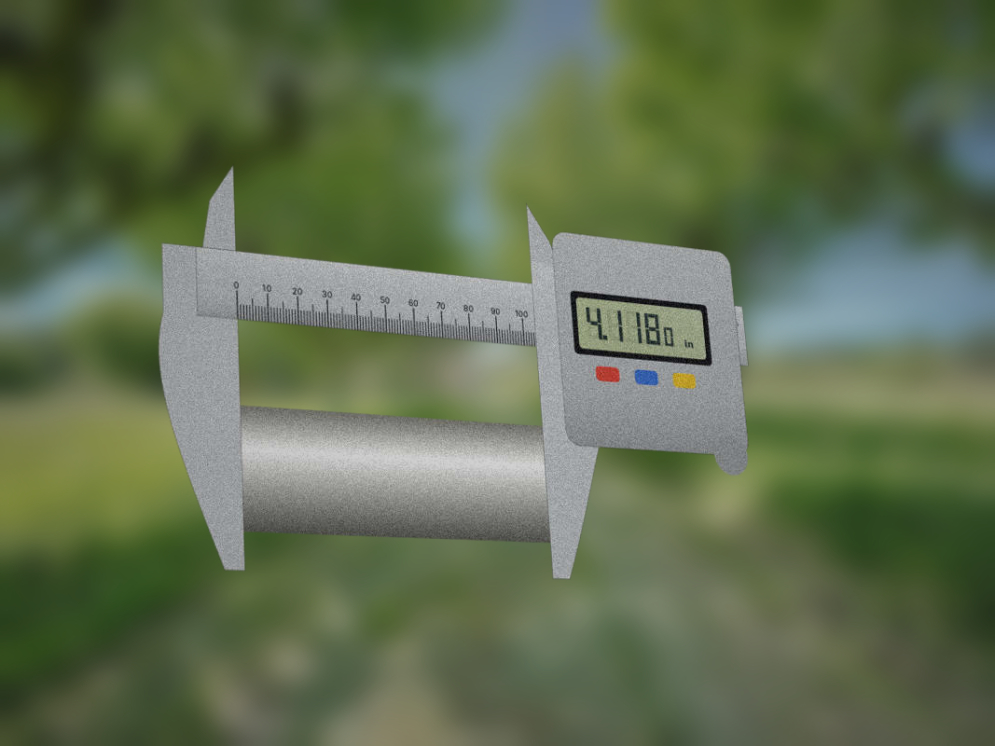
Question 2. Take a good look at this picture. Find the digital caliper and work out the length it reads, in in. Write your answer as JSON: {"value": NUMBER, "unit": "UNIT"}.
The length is {"value": 4.1180, "unit": "in"}
